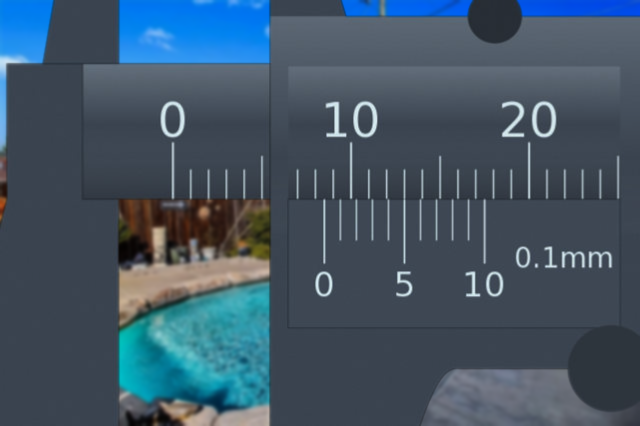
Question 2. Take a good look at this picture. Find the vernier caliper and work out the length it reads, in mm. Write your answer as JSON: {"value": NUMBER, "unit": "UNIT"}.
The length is {"value": 8.5, "unit": "mm"}
